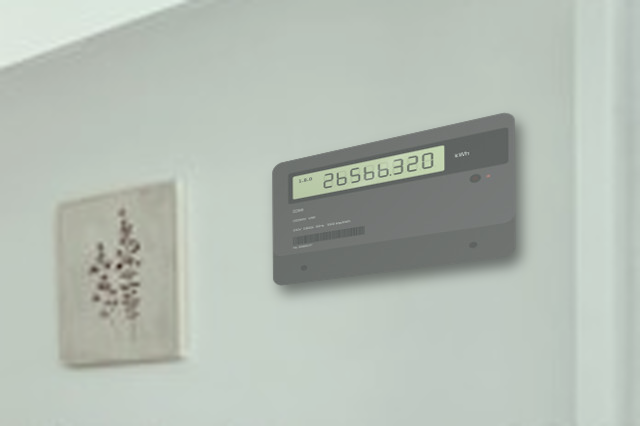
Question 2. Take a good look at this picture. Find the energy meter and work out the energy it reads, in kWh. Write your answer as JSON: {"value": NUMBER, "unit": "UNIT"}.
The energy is {"value": 26566.320, "unit": "kWh"}
